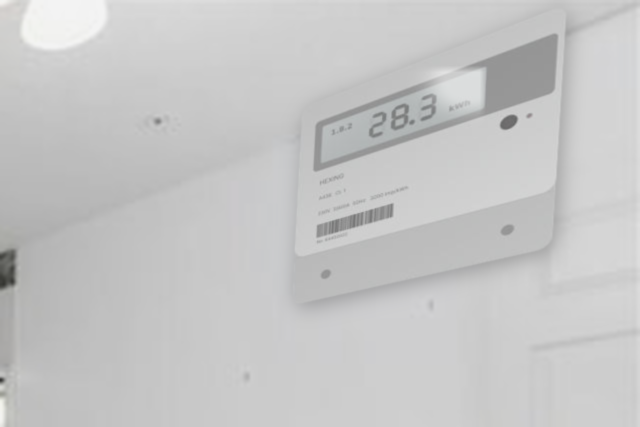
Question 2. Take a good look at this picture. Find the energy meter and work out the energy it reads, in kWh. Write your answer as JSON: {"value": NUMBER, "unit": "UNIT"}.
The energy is {"value": 28.3, "unit": "kWh"}
